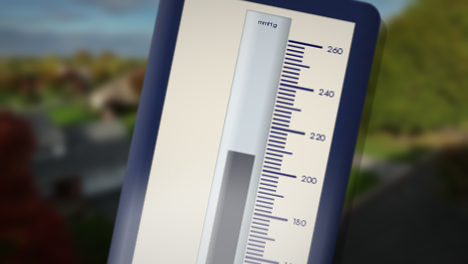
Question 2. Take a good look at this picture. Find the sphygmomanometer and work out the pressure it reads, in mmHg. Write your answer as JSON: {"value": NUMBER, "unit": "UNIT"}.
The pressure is {"value": 206, "unit": "mmHg"}
